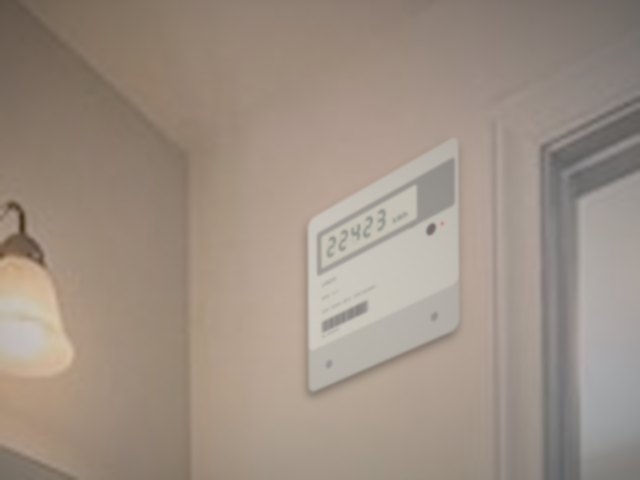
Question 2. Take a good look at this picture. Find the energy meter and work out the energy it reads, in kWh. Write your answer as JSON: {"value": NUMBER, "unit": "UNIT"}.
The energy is {"value": 22423, "unit": "kWh"}
